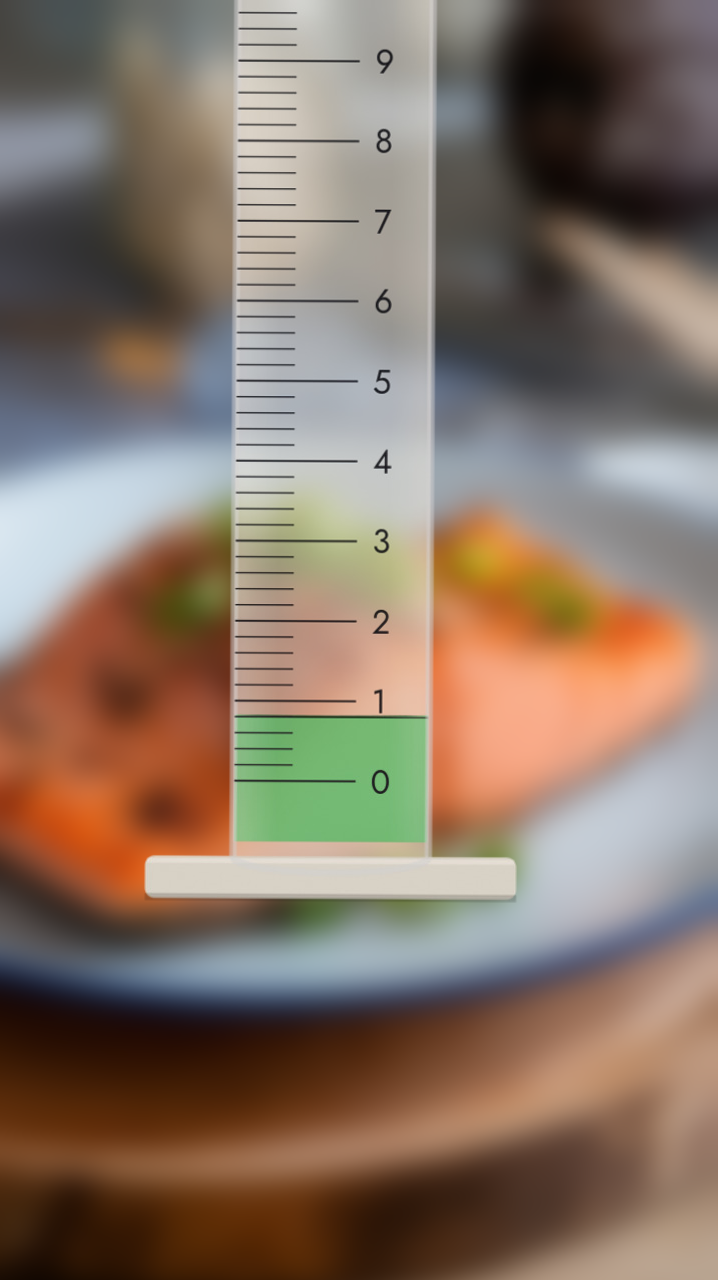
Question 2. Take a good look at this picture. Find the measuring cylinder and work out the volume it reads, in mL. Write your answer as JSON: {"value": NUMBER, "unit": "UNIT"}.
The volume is {"value": 0.8, "unit": "mL"}
